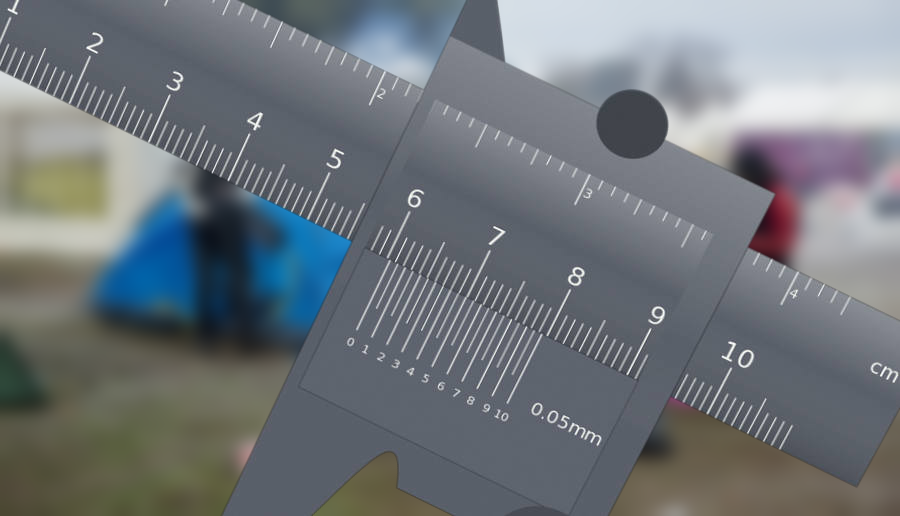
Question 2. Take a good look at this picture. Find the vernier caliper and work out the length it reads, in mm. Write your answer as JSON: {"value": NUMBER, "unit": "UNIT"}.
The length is {"value": 60.4, "unit": "mm"}
